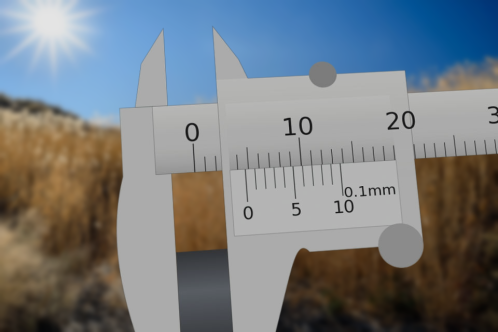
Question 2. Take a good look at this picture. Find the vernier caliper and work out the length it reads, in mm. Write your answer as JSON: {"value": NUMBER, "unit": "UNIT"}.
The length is {"value": 4.7, "unit": "mm"}
